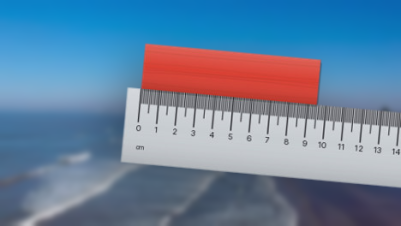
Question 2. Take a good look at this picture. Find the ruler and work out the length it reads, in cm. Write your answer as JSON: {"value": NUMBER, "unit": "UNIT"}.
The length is {"value": 9.5, "unit": "cm"}
